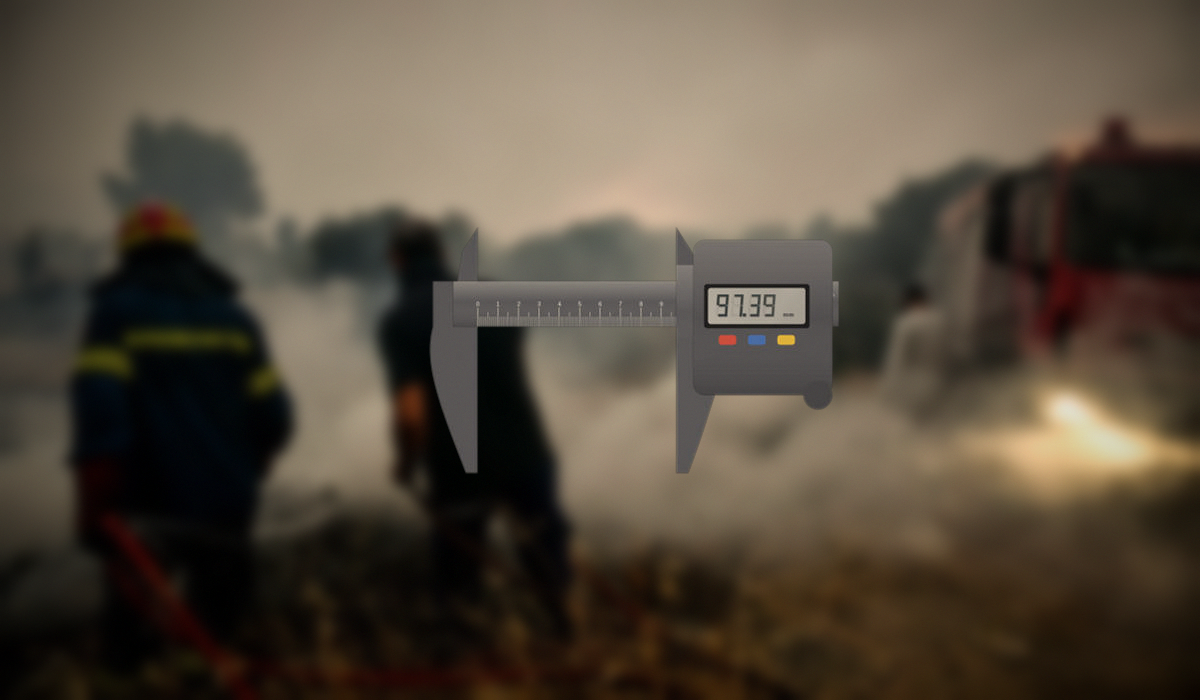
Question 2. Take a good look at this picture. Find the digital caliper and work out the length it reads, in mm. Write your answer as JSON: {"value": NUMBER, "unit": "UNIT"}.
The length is {"value": 97.39, "unit": "mm"}
